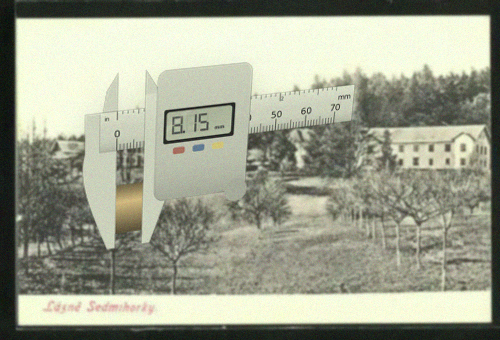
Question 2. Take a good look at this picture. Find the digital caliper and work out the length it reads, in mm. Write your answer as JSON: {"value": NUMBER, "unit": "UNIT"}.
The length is {"value": 8.15, "unit": "mm"}
